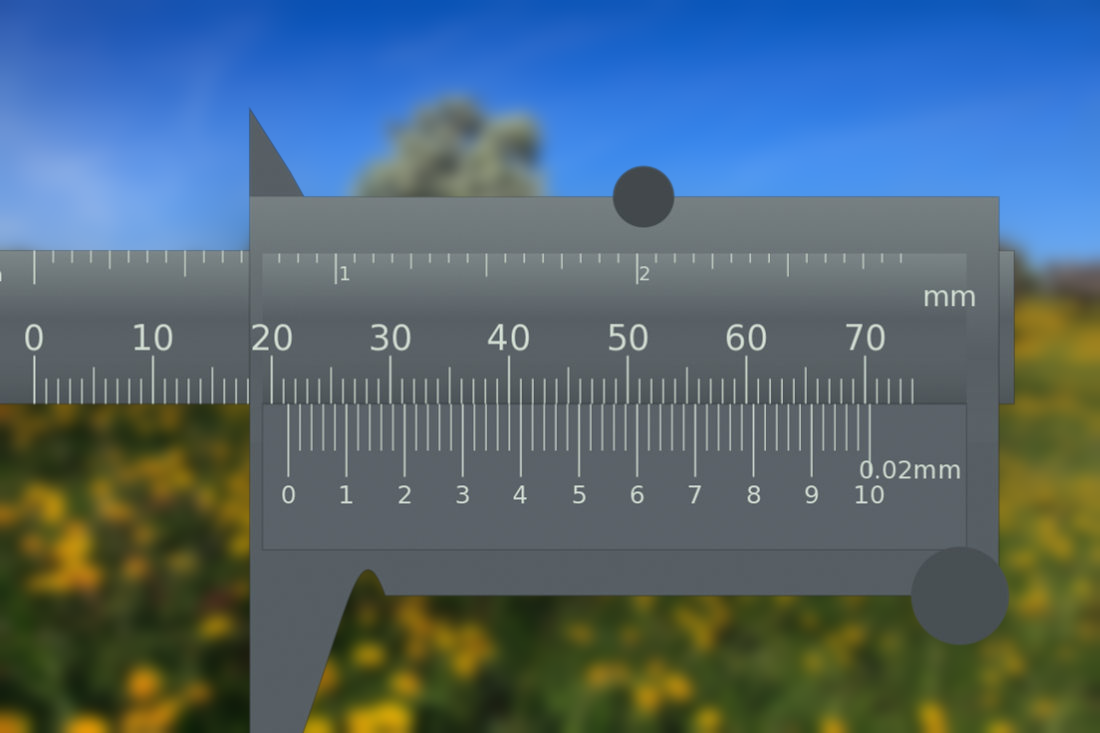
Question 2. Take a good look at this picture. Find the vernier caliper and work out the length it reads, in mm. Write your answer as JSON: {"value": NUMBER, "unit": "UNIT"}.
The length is {"value": 21.4, "unit": "mm"}
